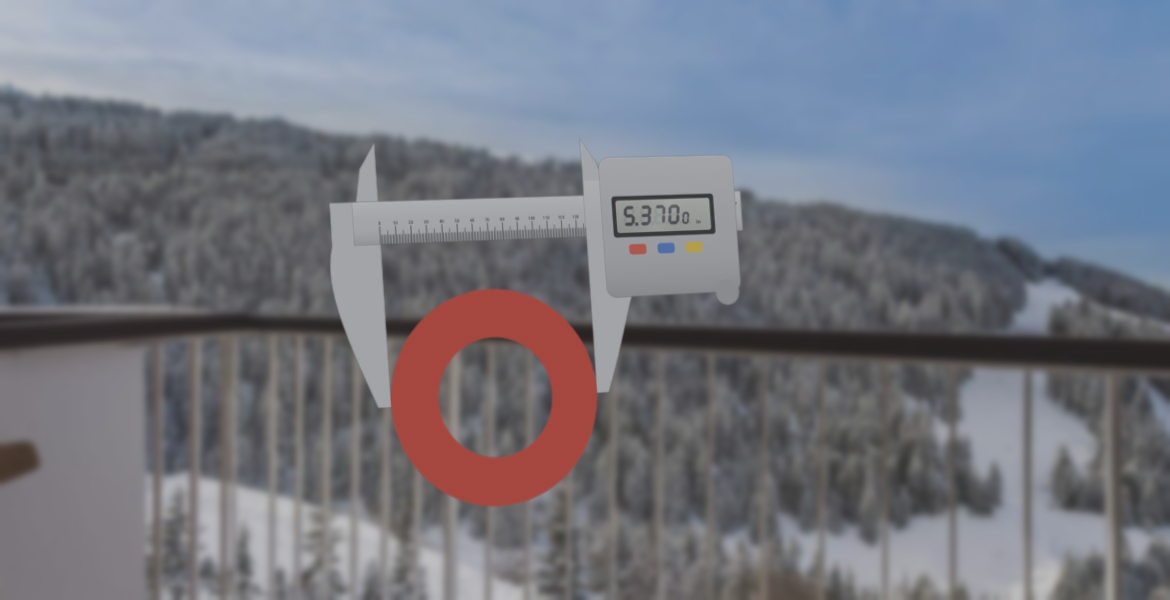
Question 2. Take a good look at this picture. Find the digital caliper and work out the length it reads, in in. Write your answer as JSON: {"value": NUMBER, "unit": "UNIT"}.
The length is {"value": 5.3700, "unit": "in"}
